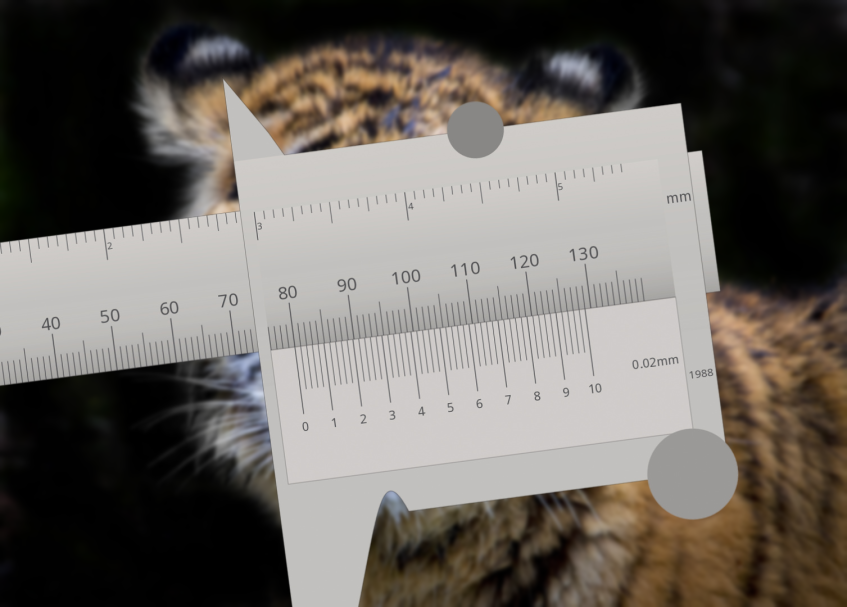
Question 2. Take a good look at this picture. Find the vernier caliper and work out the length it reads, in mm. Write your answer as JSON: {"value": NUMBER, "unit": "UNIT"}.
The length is {"value": 80.0, "unit": "mm"}
